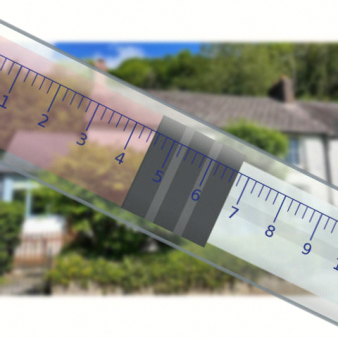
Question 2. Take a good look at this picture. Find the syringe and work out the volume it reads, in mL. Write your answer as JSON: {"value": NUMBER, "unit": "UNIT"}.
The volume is {"value": 4.5, "unit": "mL"}
